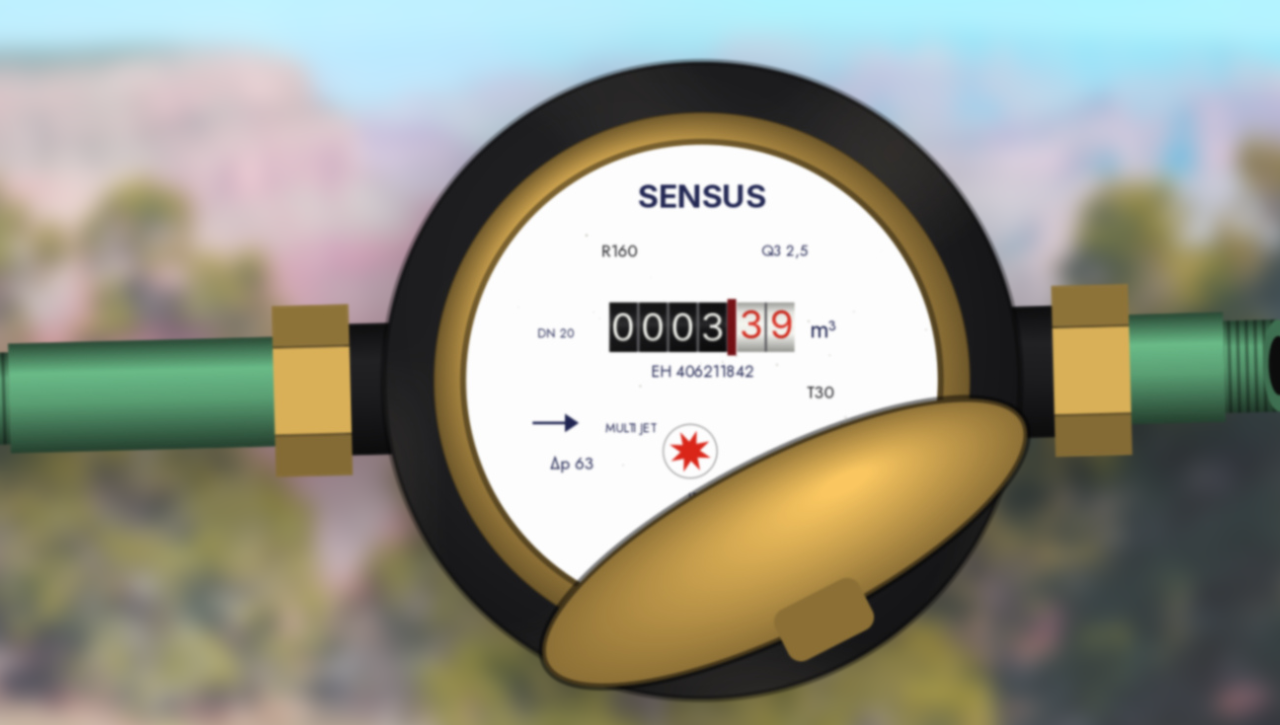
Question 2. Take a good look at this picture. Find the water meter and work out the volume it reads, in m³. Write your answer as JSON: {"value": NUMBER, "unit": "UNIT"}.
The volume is {"value": 3.39, "unit": "m³"}
